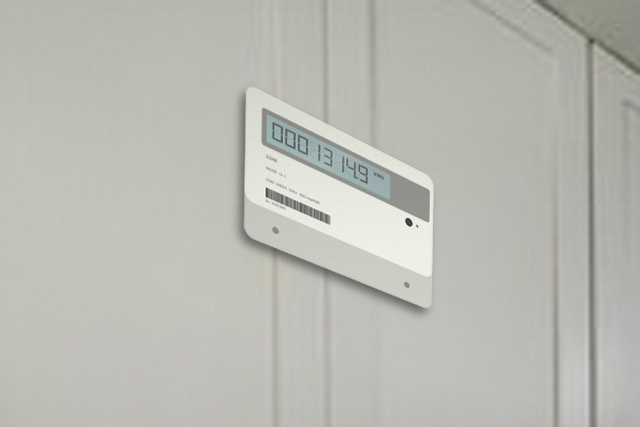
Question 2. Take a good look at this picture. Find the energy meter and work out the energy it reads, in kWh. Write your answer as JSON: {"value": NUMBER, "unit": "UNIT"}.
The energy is {"value": 1314.9, "unit": "kWh"}
